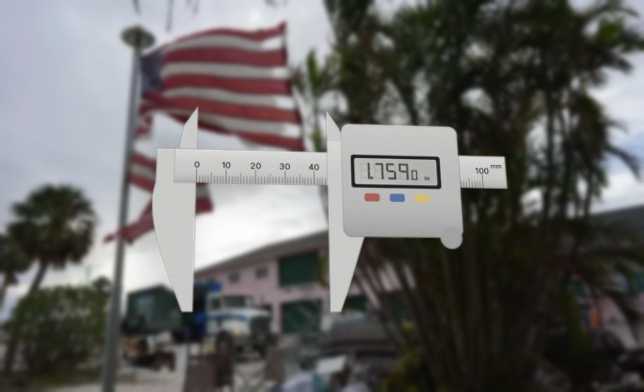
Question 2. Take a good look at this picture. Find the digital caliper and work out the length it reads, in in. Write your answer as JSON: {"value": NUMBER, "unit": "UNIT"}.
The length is {"value": 1.7590, "unit": "in"}
